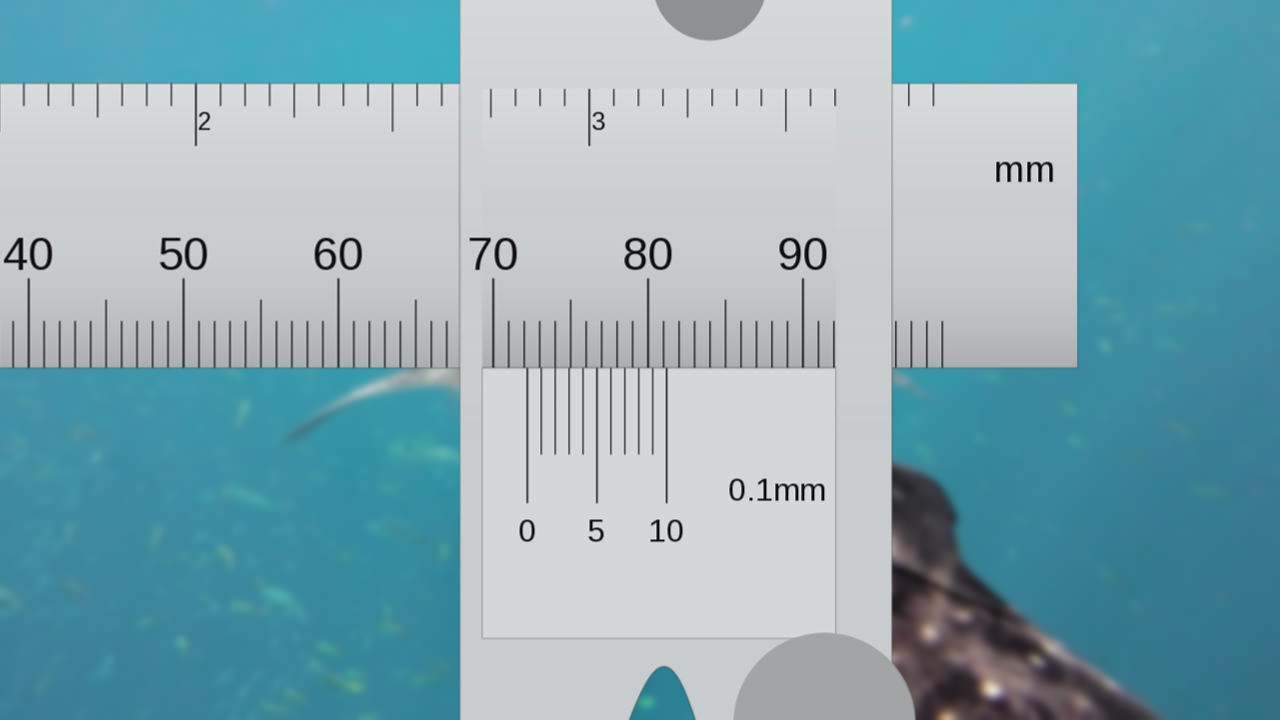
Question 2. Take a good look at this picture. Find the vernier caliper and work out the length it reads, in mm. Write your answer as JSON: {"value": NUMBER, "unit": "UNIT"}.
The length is {"value": 72.2, "unit": "mm"}
